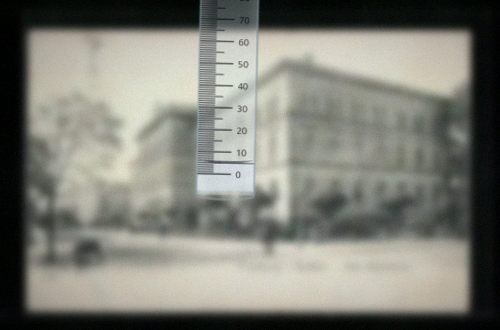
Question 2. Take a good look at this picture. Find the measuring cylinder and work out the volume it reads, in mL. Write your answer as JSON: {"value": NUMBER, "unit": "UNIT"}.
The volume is {"value": 5, "unit": "mL"}
